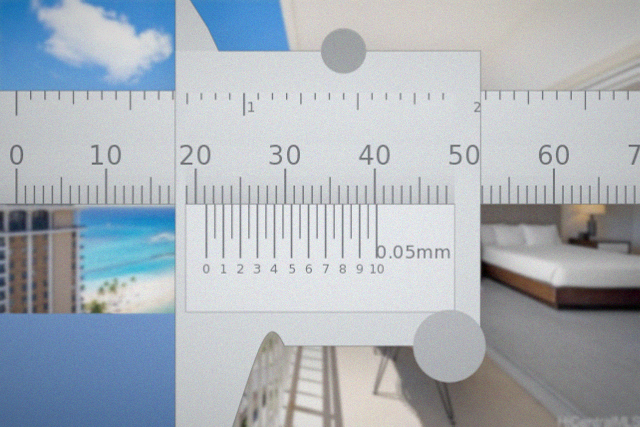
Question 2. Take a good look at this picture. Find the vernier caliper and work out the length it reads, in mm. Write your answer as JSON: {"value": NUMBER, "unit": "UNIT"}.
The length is {"value": 21.2, "unit": "mm"}
